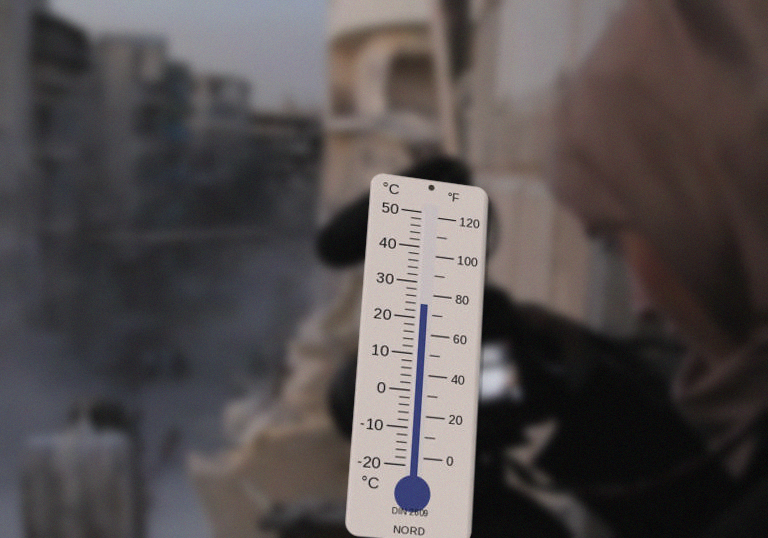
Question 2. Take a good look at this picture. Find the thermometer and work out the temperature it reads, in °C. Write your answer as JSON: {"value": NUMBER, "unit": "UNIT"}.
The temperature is {"value": 24, "unit": "°C"}
